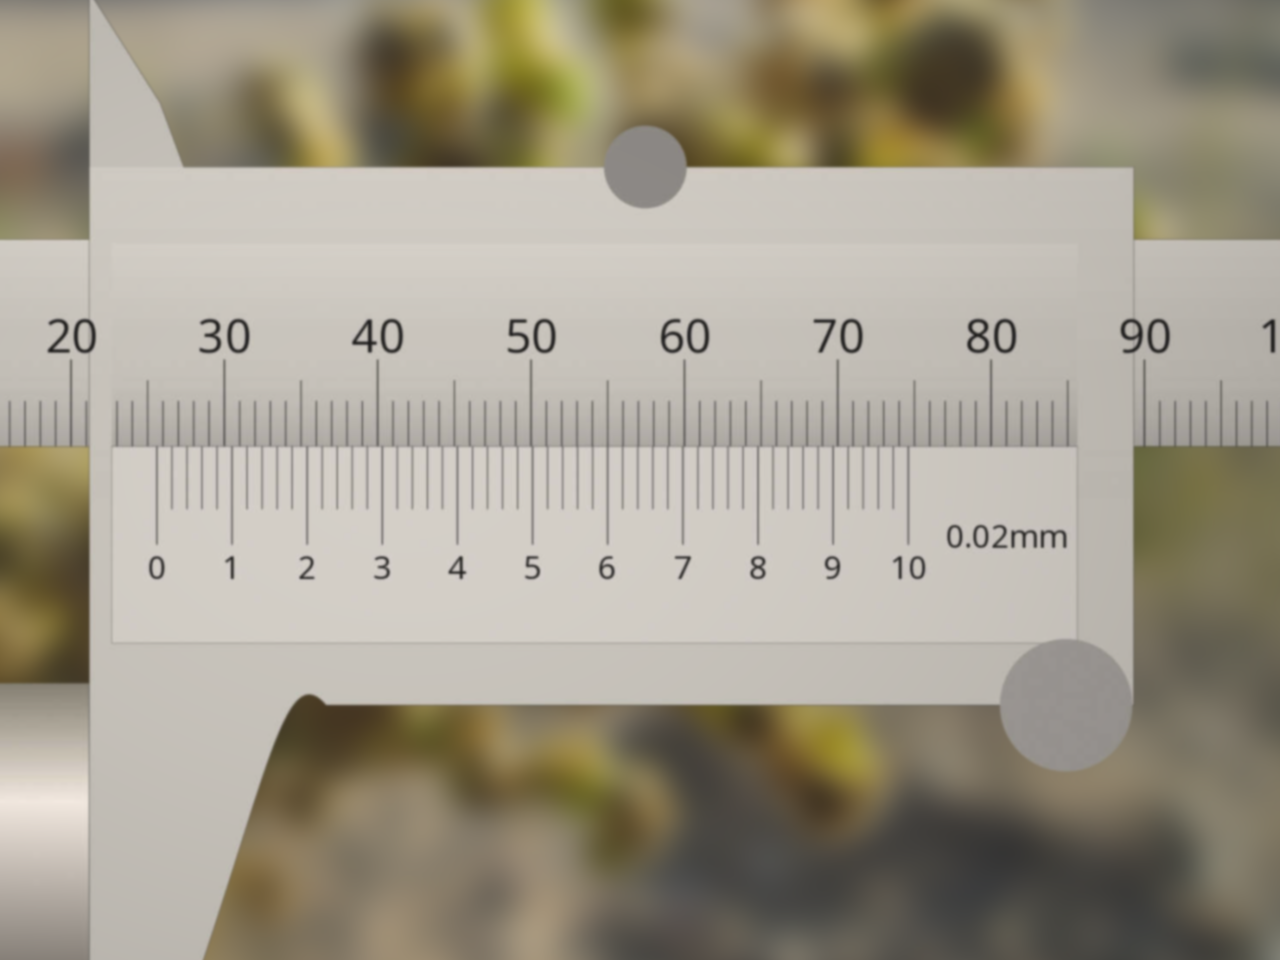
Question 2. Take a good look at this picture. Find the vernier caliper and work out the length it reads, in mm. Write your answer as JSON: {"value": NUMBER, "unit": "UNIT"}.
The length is {"value": 25.6, "unit": "mm"}
